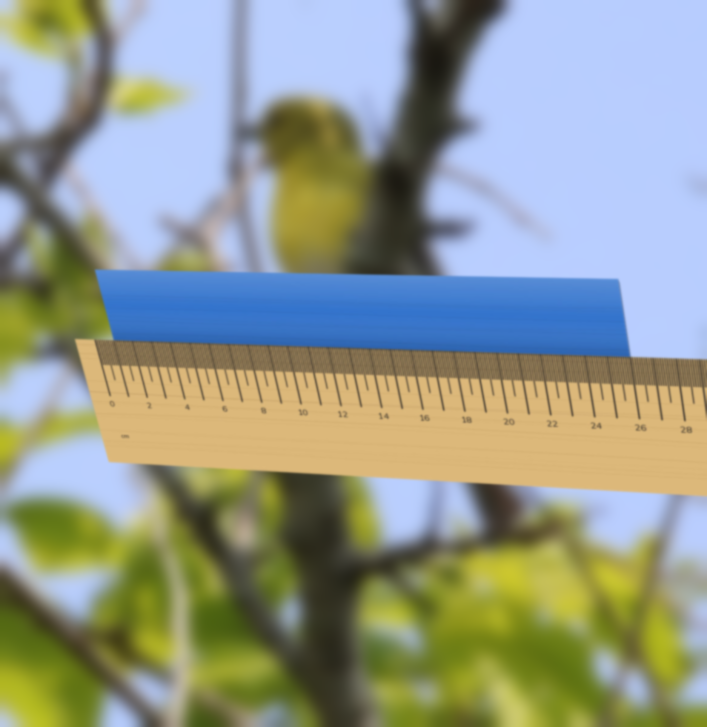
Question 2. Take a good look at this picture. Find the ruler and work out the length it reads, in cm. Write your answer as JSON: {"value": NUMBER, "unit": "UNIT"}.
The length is {"value": 25, "unit": "cm"}
